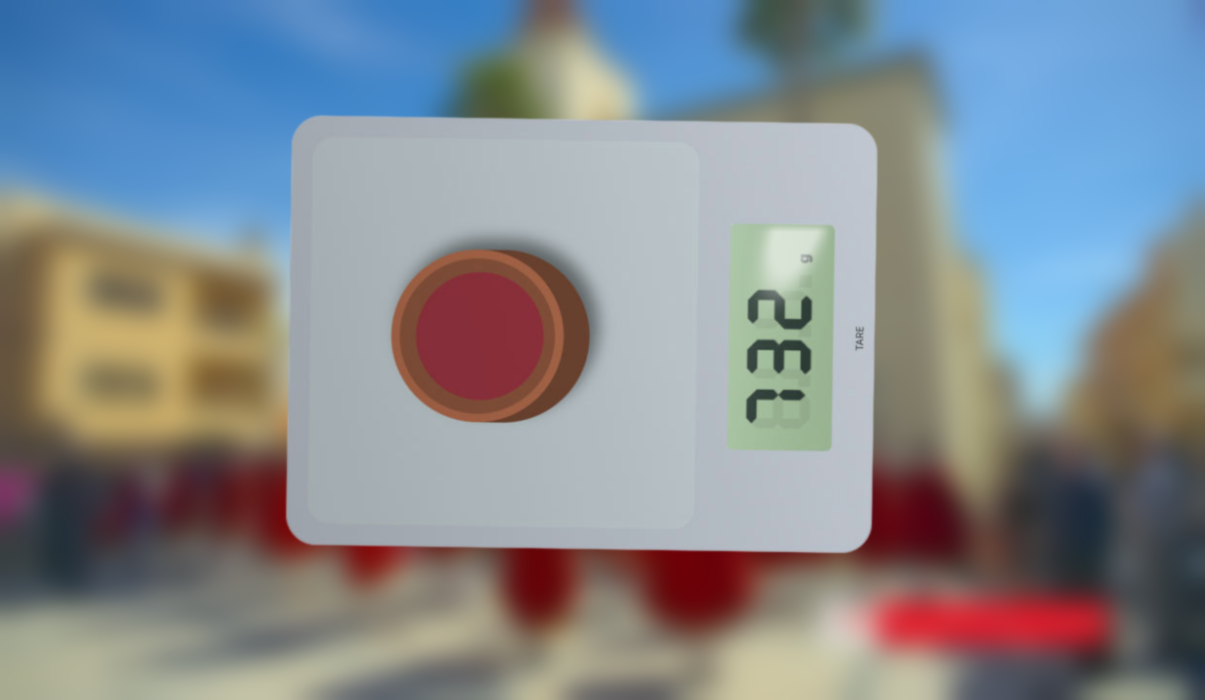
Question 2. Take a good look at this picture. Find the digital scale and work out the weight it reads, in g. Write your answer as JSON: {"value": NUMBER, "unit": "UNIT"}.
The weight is {"value": 732, "unit": "g"}
